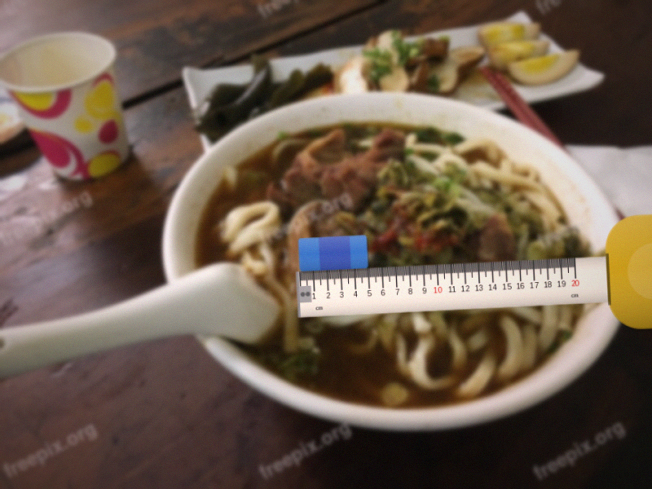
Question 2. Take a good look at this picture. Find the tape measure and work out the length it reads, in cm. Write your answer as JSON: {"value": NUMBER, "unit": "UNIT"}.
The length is {"value": 5, "unit": "cm"}
